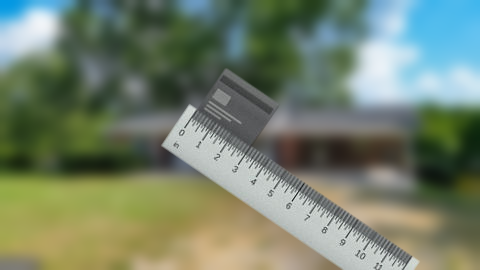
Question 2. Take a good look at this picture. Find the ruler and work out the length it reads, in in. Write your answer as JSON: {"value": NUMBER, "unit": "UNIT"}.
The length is {"value": 3, "unit": "in"}
